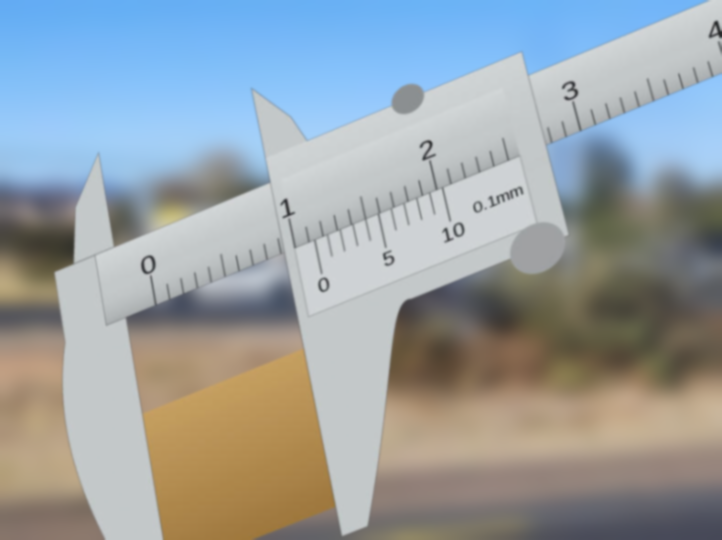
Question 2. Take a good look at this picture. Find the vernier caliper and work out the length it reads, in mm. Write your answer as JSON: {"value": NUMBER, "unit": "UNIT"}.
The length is {"value": 11.4, "unit": "mm"}
